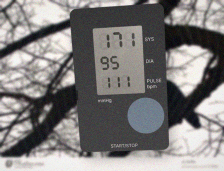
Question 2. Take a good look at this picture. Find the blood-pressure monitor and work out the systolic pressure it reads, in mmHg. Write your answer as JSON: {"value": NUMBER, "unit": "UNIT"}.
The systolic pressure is {"value": 171, "unit": "mmHg"}
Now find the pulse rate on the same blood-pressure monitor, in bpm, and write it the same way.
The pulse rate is {"value": 111, "unit": "bpm"}
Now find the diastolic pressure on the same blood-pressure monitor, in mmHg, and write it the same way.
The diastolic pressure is {"value": 95, "unit": "mmHg"}
